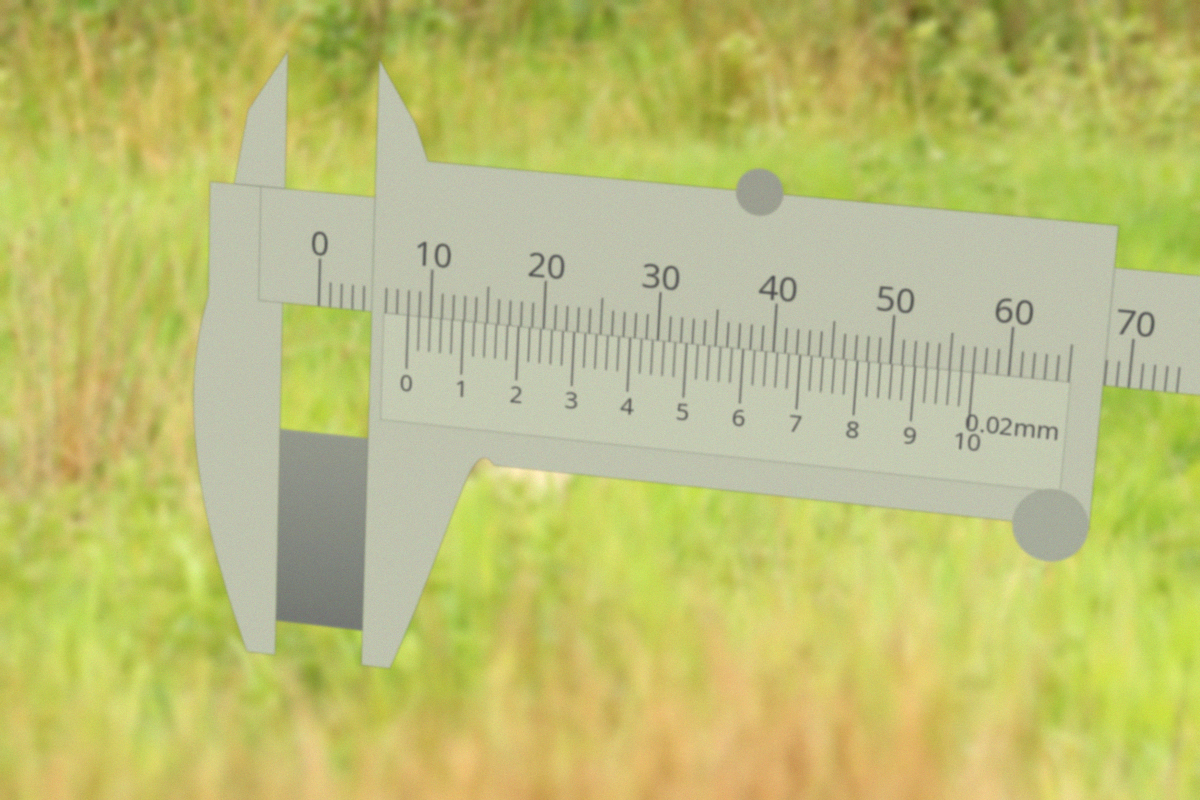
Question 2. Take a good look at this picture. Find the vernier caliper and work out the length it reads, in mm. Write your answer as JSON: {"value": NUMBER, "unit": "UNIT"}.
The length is {"value": 8.0, "unit": "mm"}
